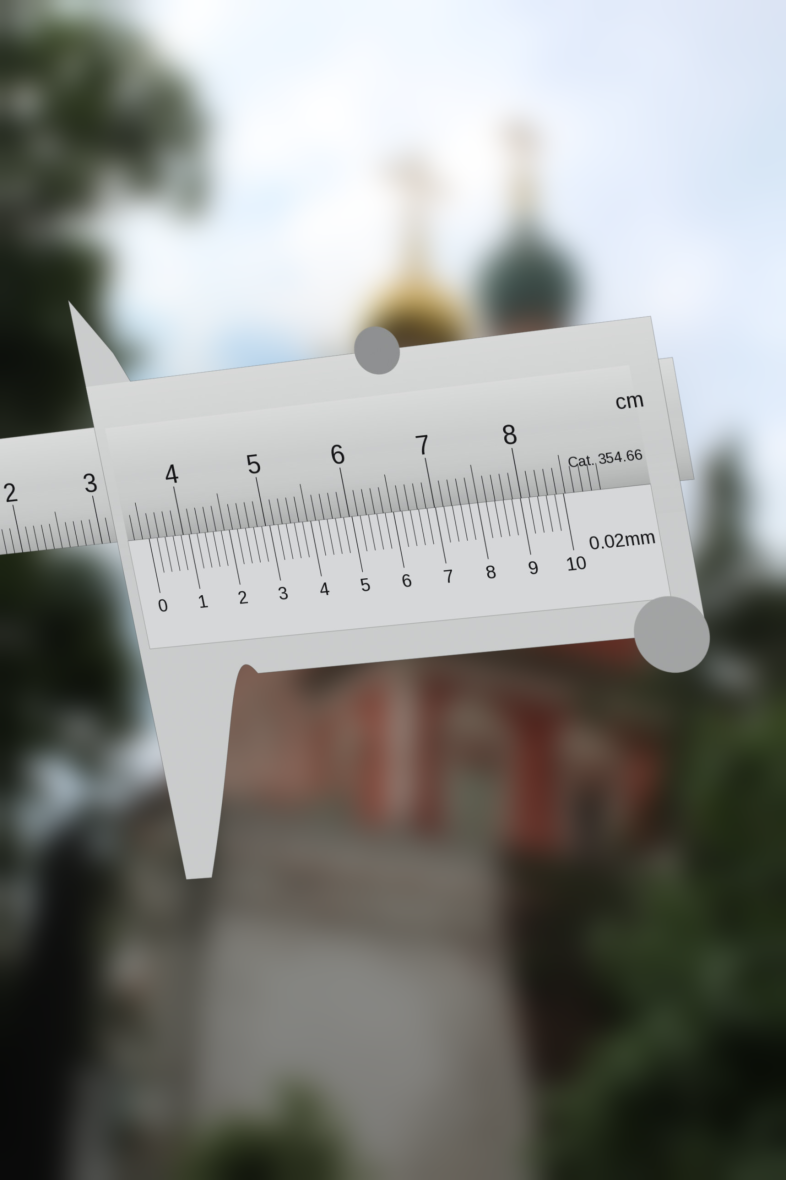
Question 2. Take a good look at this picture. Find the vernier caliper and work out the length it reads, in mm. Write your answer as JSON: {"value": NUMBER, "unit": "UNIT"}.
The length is {"value": 35.8, "unit": "mm"}
